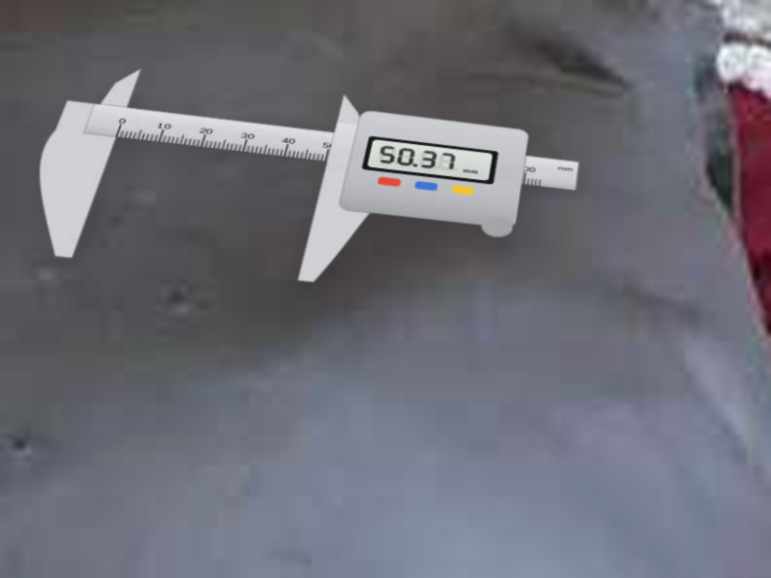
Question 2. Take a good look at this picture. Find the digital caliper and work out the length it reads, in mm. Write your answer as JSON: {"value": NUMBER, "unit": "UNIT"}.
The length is {"value": 50.37, "unit": "mm"}
